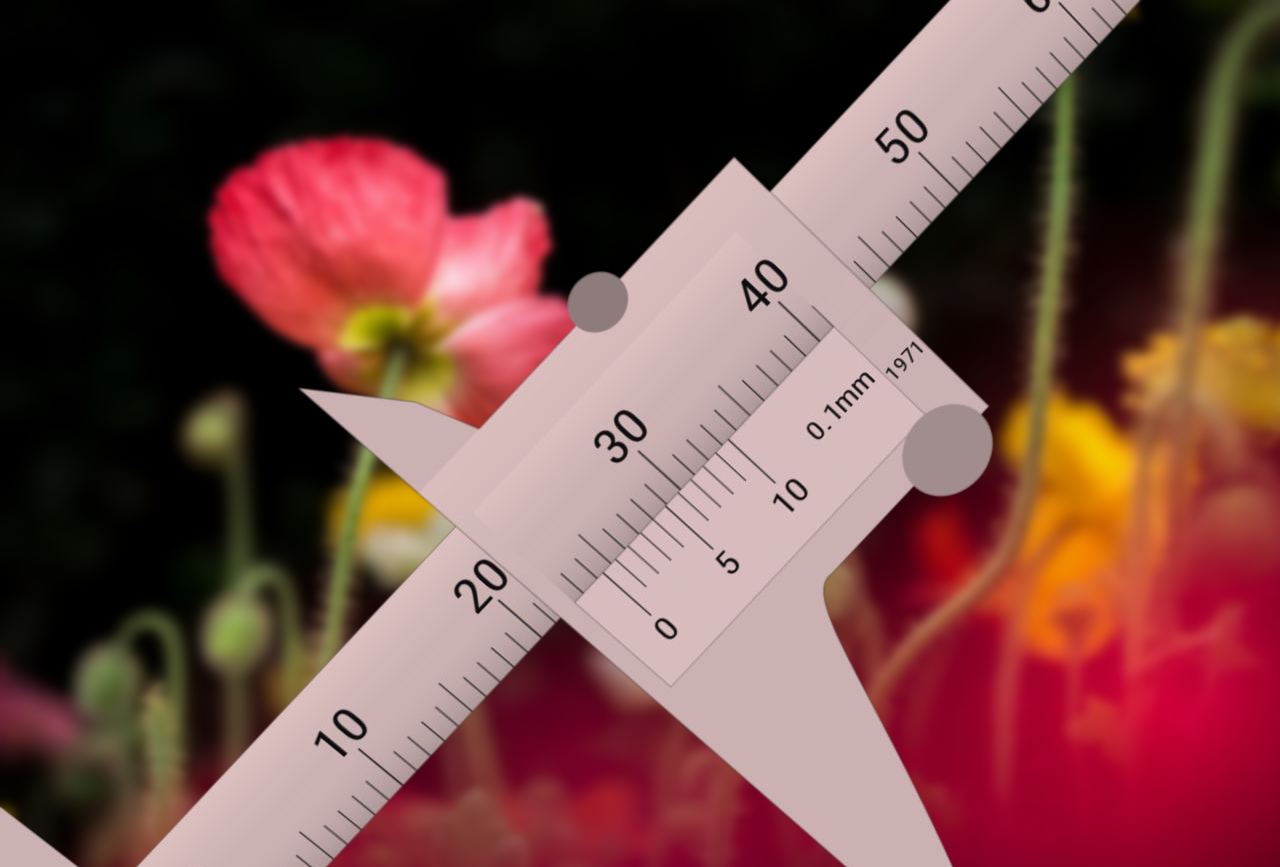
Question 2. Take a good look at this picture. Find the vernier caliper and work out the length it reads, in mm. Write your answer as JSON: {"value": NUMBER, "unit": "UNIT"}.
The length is {"value": 24.4, "unit": "mm"}
